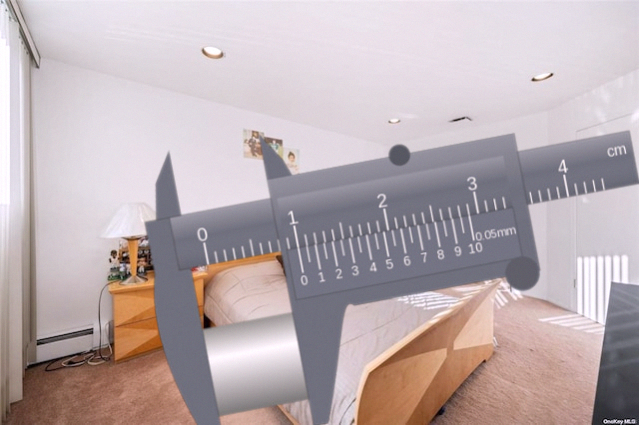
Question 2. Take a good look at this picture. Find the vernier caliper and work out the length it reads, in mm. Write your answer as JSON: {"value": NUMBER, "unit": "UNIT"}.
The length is {"value": 10.0, "unit": "mm"}
